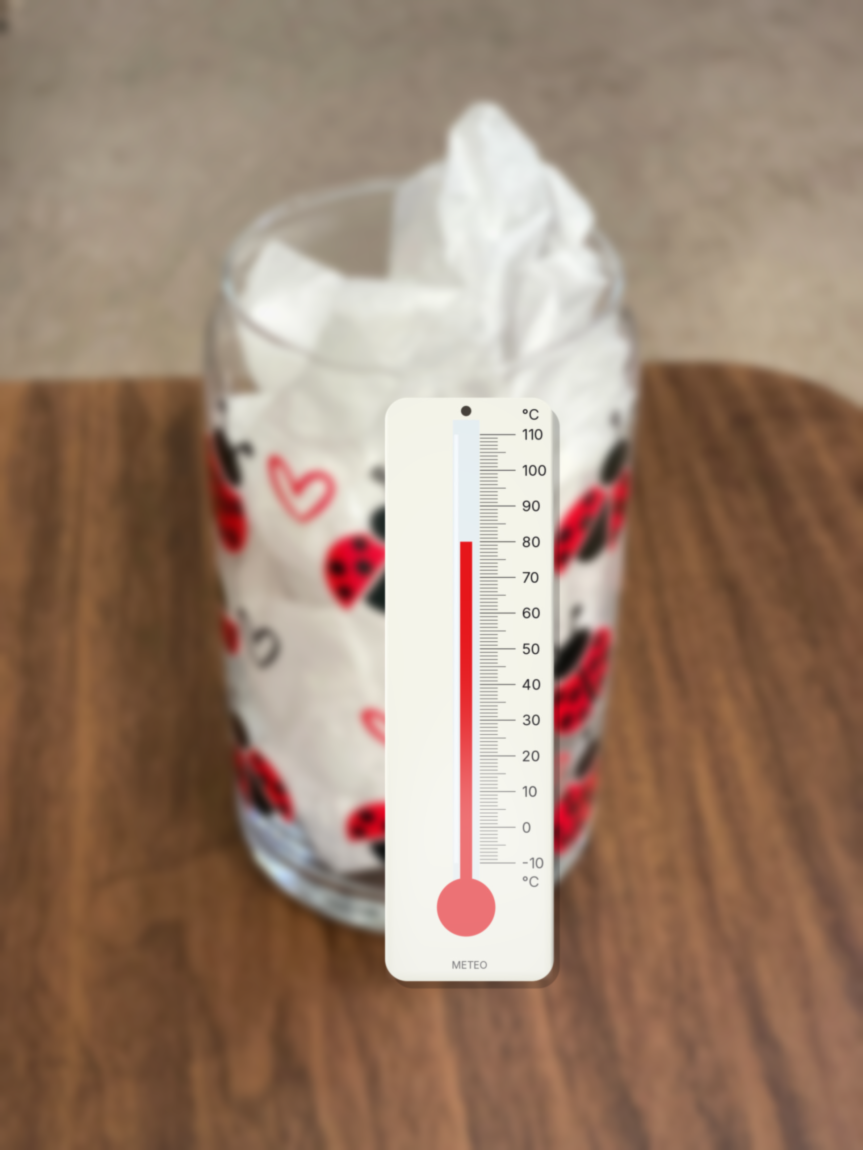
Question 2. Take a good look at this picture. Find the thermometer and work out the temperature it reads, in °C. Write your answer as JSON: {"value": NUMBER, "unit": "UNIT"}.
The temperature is {"value": 80, "unit": "°C"}
